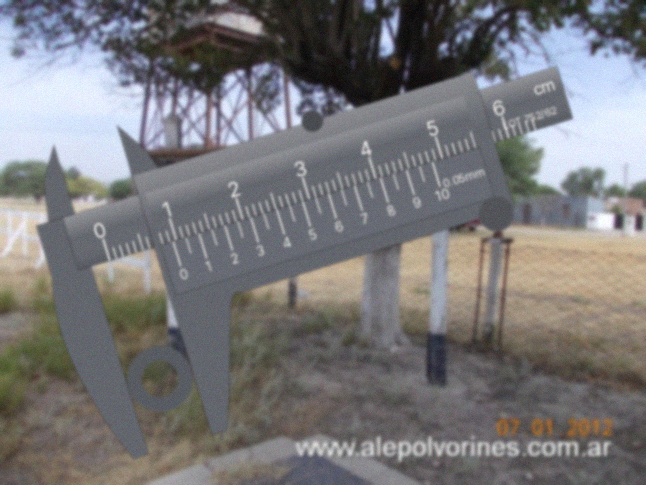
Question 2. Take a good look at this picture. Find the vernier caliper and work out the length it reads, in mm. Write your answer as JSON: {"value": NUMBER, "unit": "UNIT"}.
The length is {"value": 9.5, "unit": "mm"}
